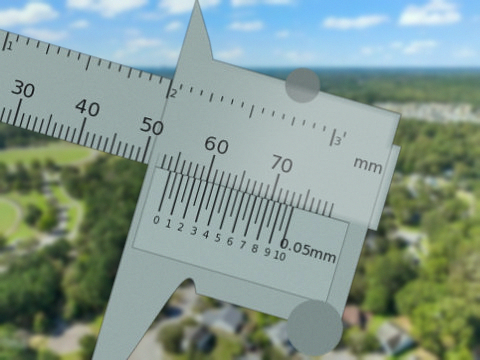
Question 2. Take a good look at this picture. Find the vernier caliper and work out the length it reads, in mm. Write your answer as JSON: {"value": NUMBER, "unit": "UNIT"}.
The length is {"value": 54.4, "unit": "mm"}
